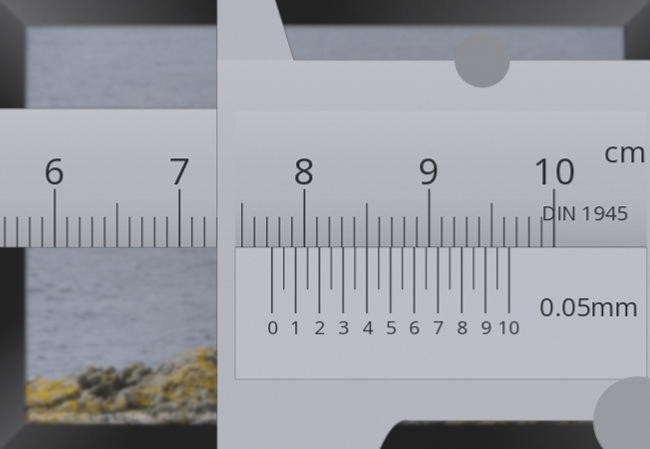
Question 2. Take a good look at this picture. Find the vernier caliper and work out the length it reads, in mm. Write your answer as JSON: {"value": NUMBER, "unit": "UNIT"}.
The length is {"value": 77.4, "unit": "mm"}
